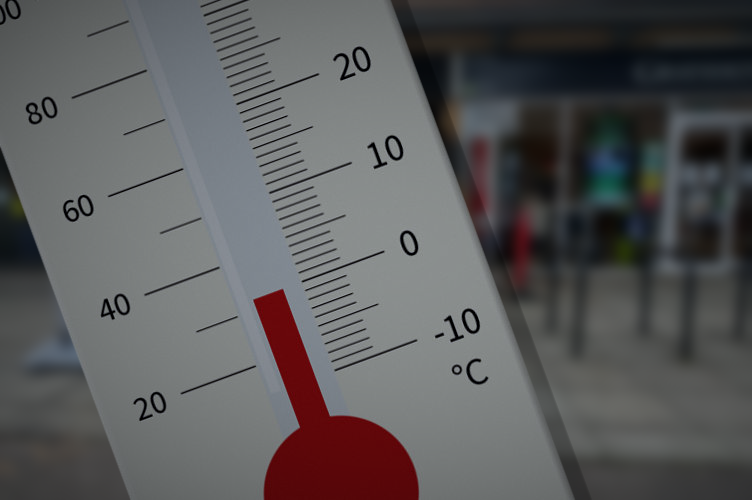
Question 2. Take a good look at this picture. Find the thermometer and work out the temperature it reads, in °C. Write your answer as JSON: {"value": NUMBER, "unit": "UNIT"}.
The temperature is {"value": 0, "unit": "°C"}
